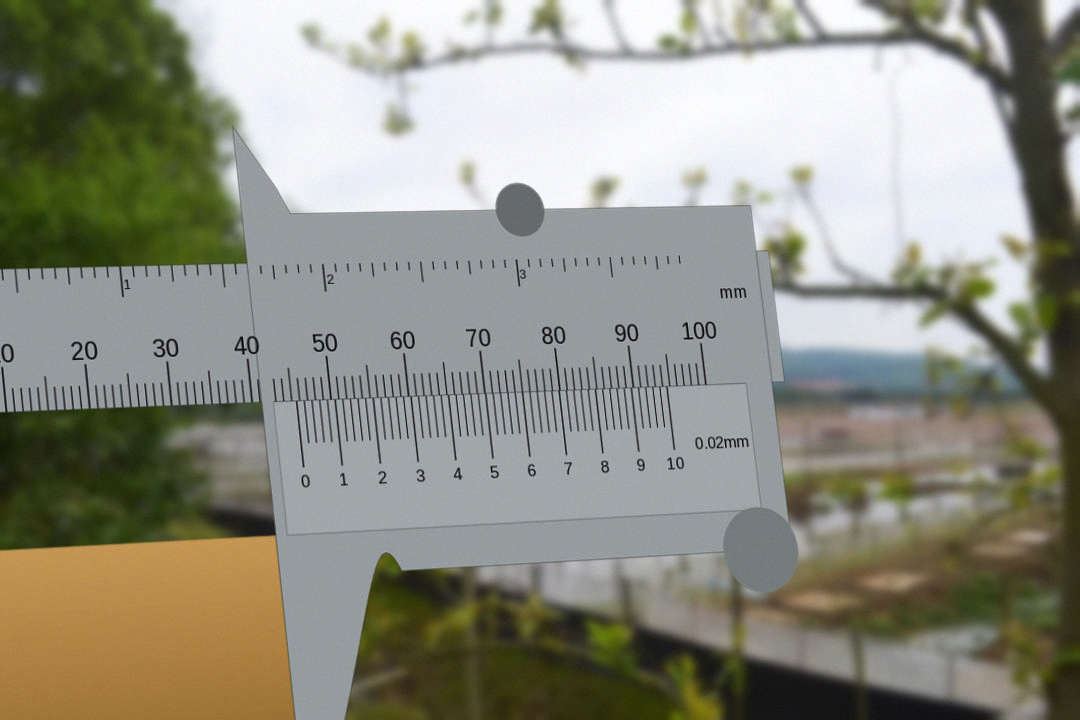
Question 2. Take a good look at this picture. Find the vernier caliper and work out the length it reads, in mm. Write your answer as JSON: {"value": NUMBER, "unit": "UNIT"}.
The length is {"value": 45.6, "unit": "mm"}
